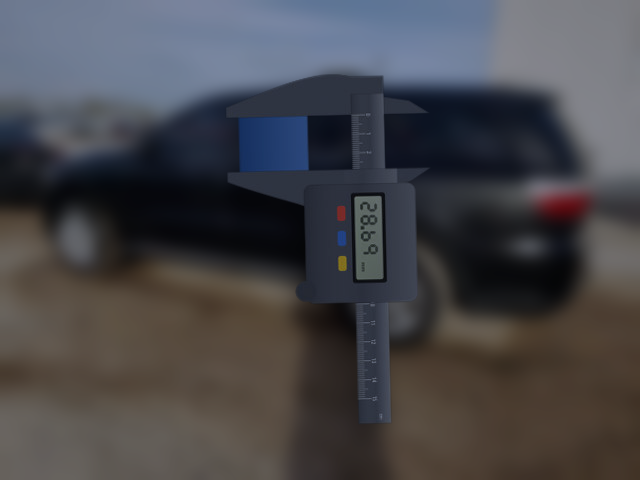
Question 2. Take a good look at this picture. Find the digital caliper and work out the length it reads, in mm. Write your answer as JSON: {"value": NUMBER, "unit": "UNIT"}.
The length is {"value": 28.69, "unit": "mm"}
